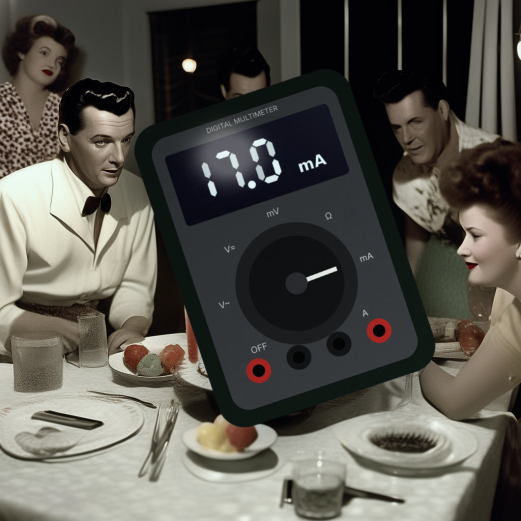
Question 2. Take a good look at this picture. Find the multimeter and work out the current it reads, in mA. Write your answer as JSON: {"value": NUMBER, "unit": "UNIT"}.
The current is {"value": 17.0, "unit": "mA"}
